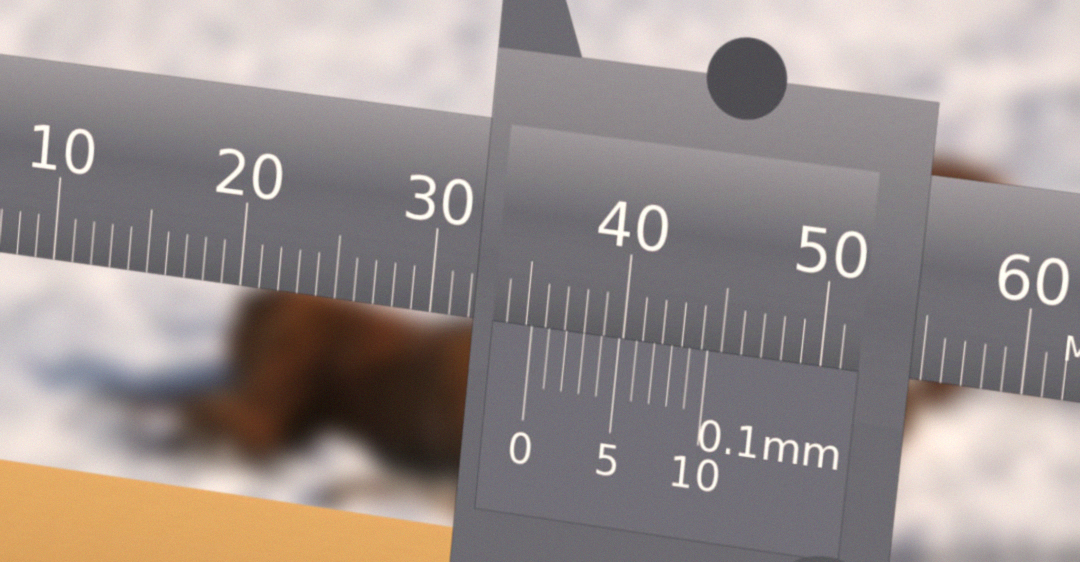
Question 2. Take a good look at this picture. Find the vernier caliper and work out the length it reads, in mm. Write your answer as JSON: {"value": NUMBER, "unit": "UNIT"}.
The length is {"value": 35.3, "unit": "mm"}
